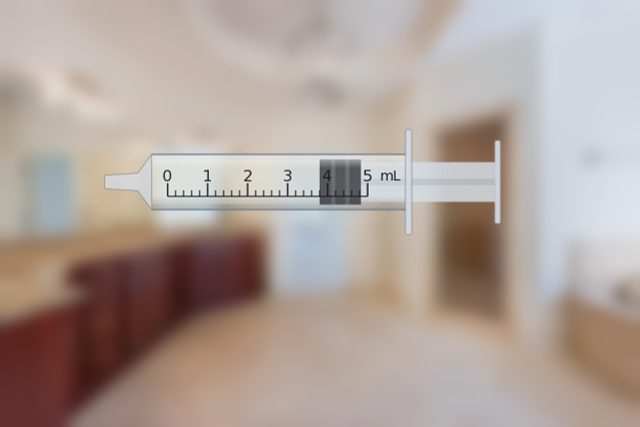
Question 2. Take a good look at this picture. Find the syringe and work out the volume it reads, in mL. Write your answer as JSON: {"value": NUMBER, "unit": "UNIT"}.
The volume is {"value": 3.8, "unit": "mL"}
